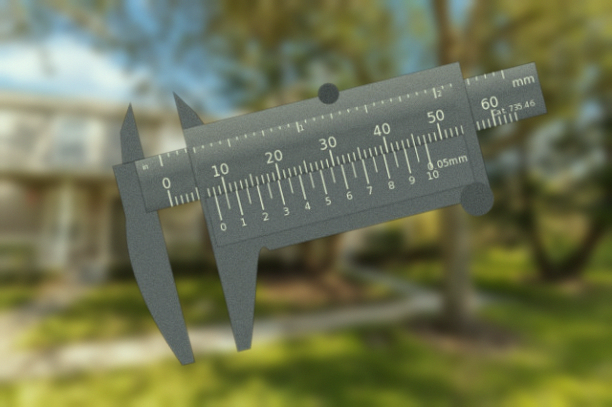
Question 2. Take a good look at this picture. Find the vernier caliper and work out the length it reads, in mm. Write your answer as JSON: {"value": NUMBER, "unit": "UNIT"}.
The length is {"value": 8.0, "unit": "mm"}
